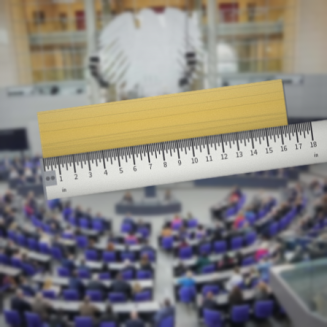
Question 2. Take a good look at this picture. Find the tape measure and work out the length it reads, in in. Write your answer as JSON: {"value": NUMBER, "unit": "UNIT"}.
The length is {"value": 16.5, "unit": "in"}
